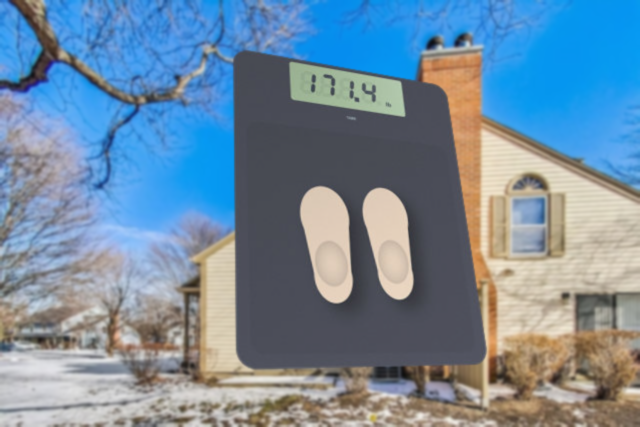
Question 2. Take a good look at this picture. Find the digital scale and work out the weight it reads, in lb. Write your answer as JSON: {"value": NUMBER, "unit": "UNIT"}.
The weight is {"value": 171.4, "unit": "lb"}
